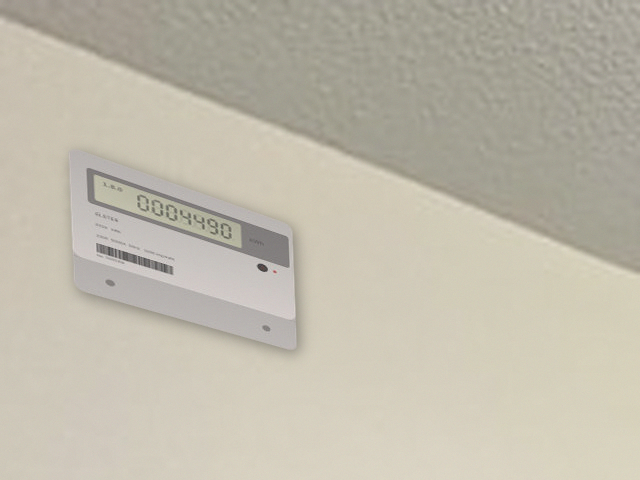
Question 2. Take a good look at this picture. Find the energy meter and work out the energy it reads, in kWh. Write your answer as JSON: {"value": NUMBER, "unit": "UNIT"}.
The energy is {"value": 4490, "unit": "kWh"}
